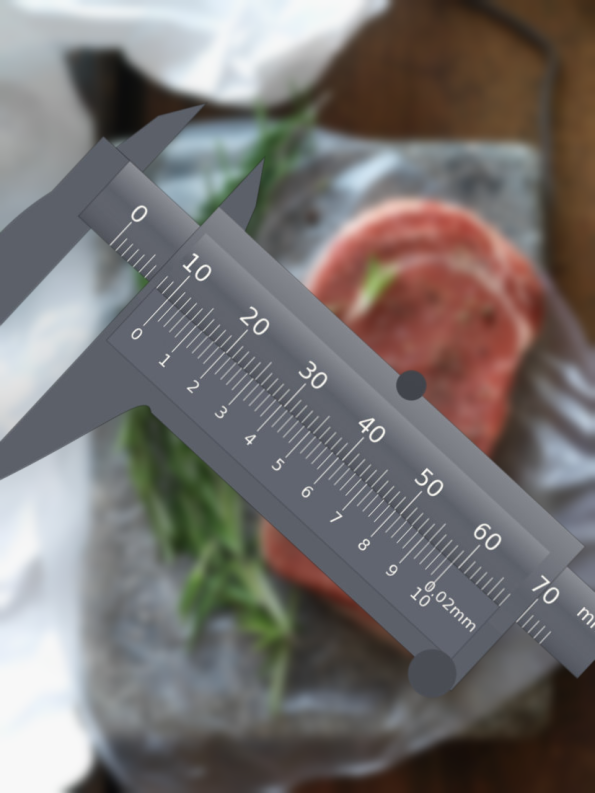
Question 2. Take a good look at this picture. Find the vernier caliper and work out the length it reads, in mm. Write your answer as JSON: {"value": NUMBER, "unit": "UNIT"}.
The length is {"value": 10.0, "unit": "mm"}
